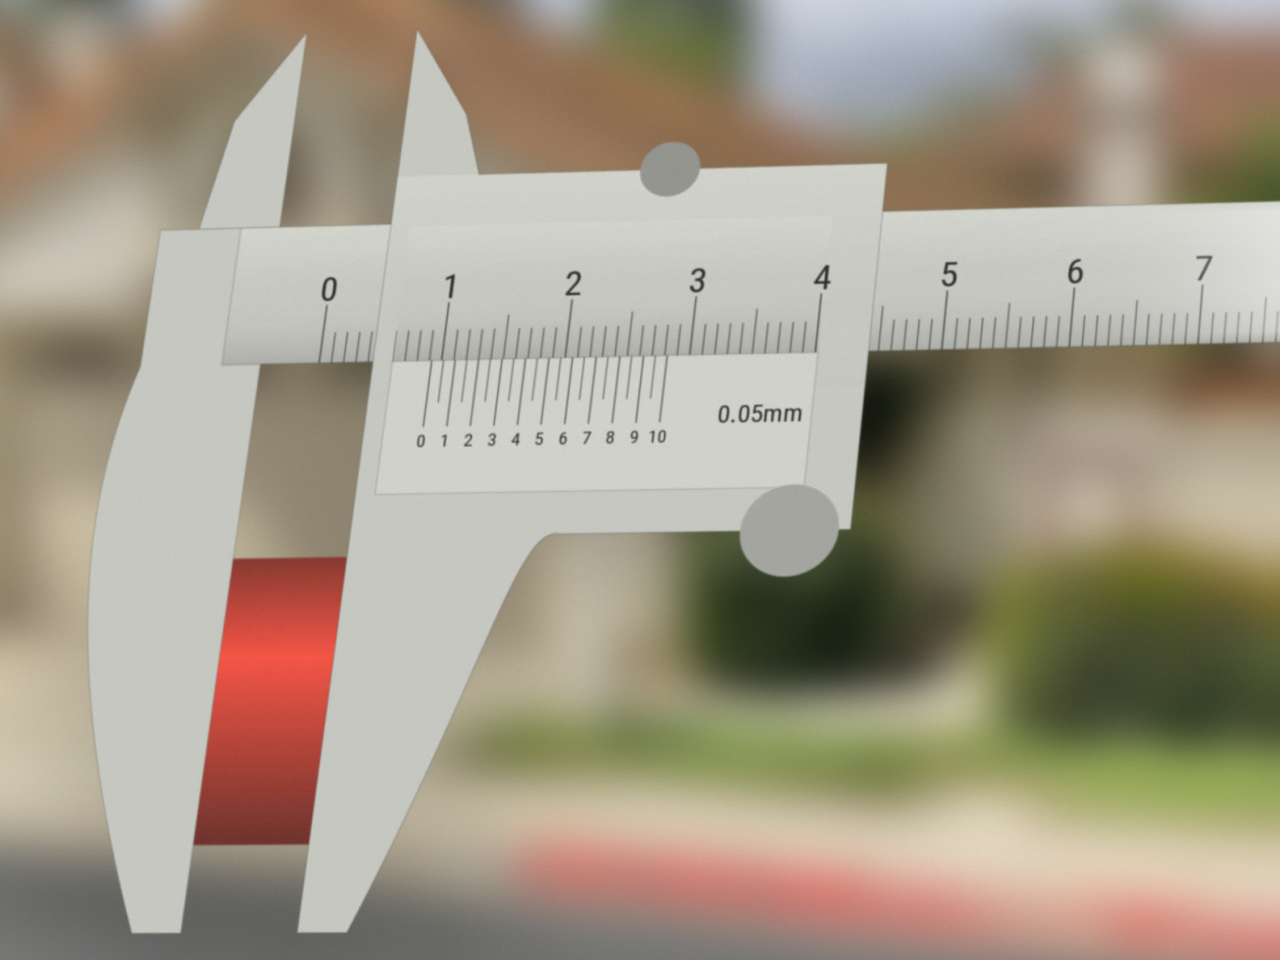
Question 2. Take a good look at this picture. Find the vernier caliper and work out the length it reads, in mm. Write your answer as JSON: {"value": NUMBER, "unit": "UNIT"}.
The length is {"value": 9.2, "unit": "mm"}
